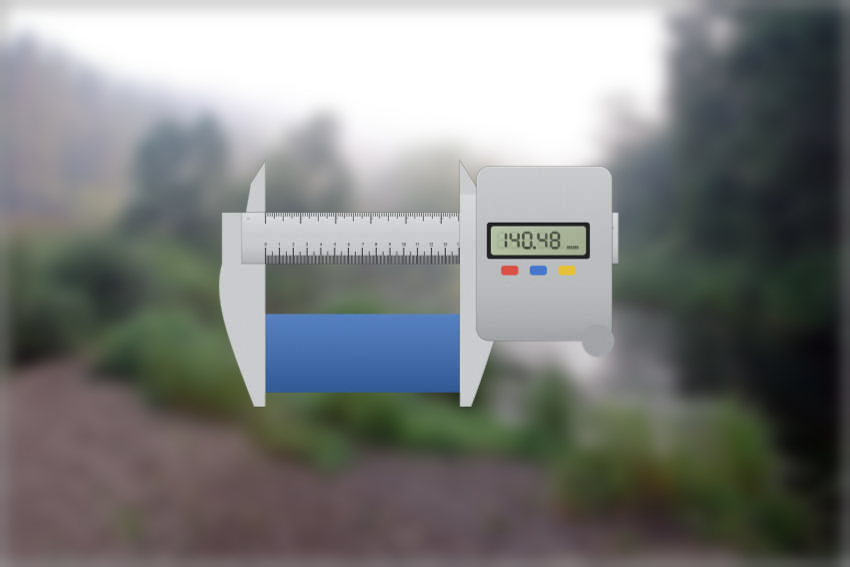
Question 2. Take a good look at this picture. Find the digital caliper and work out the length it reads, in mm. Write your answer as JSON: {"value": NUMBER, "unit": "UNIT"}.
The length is {"value": 140.48, "unit": "mm"}
